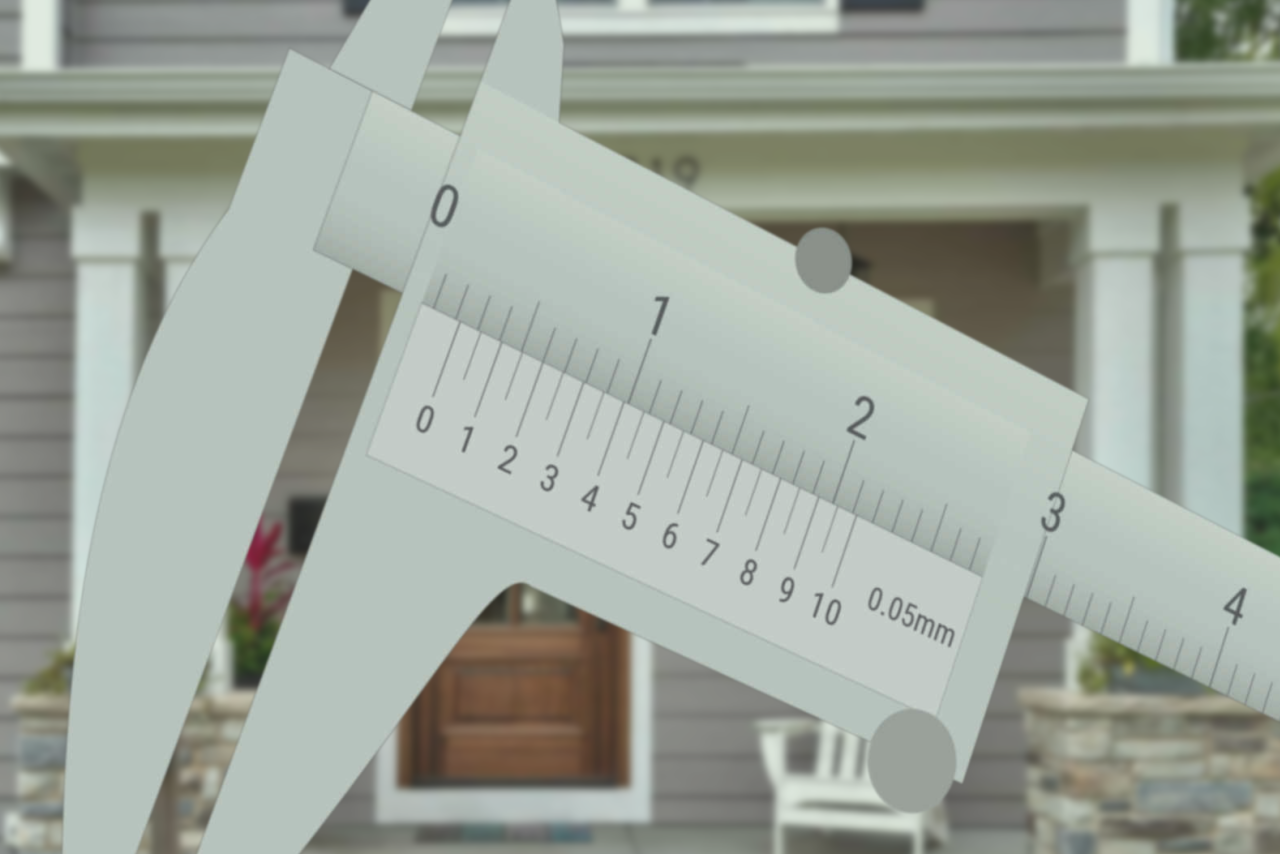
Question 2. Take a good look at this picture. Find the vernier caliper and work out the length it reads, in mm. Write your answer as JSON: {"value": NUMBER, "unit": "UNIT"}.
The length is {"value": 2.2, "unit": "mm"}
